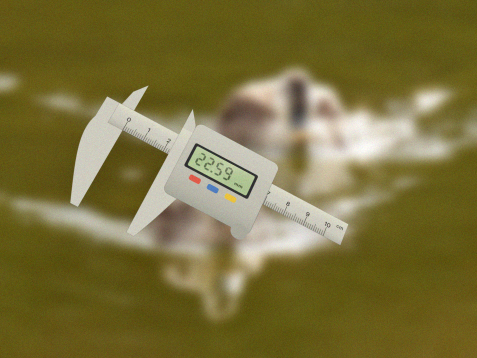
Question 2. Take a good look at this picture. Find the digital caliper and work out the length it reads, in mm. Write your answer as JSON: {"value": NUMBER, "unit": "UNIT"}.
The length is {"value": 22.59, "unit": "mm"}
